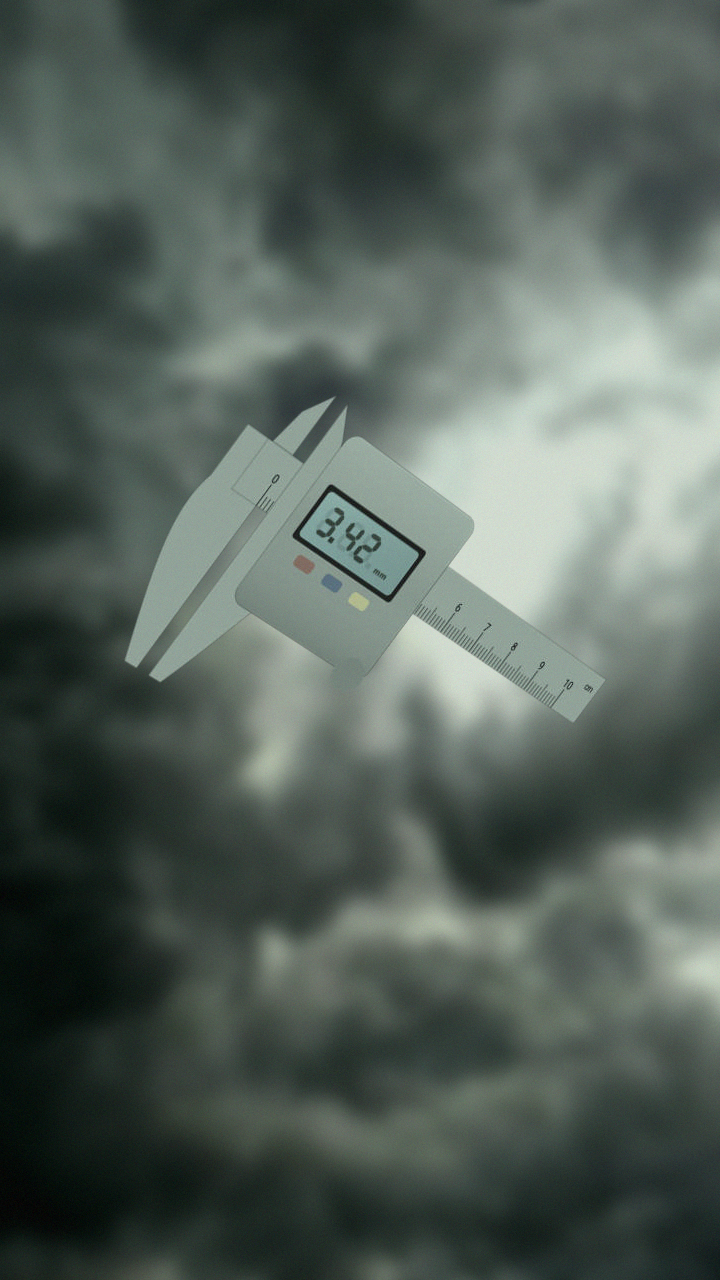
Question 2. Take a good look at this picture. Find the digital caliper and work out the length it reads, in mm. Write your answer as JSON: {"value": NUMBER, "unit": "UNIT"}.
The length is {"value": 3.42, "unit": "mm"}
